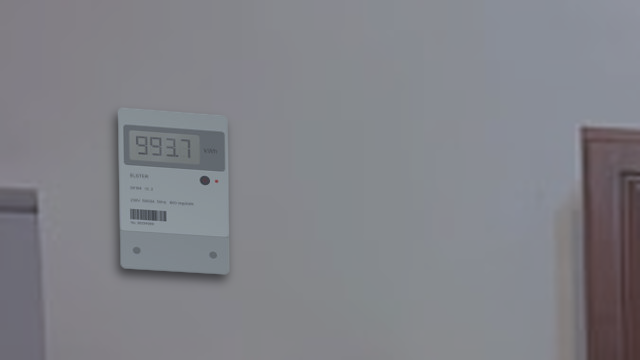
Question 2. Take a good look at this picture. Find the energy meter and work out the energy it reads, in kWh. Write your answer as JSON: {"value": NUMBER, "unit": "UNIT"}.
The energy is {"value": 993.7, "unit": "kWh"}
